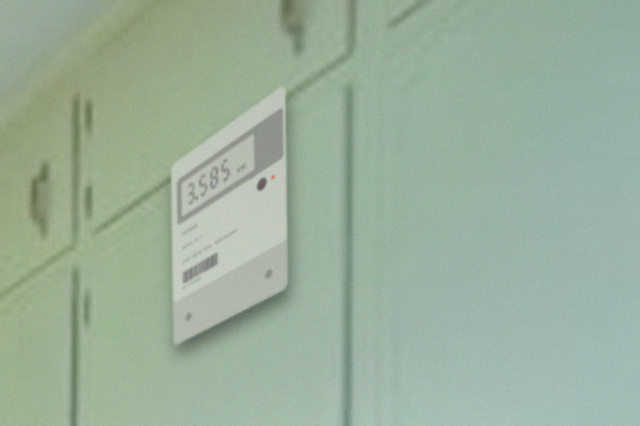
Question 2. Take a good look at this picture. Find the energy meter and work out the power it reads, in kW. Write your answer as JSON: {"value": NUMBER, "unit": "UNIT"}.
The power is {"value": 3.585, "unit": "kW"}
